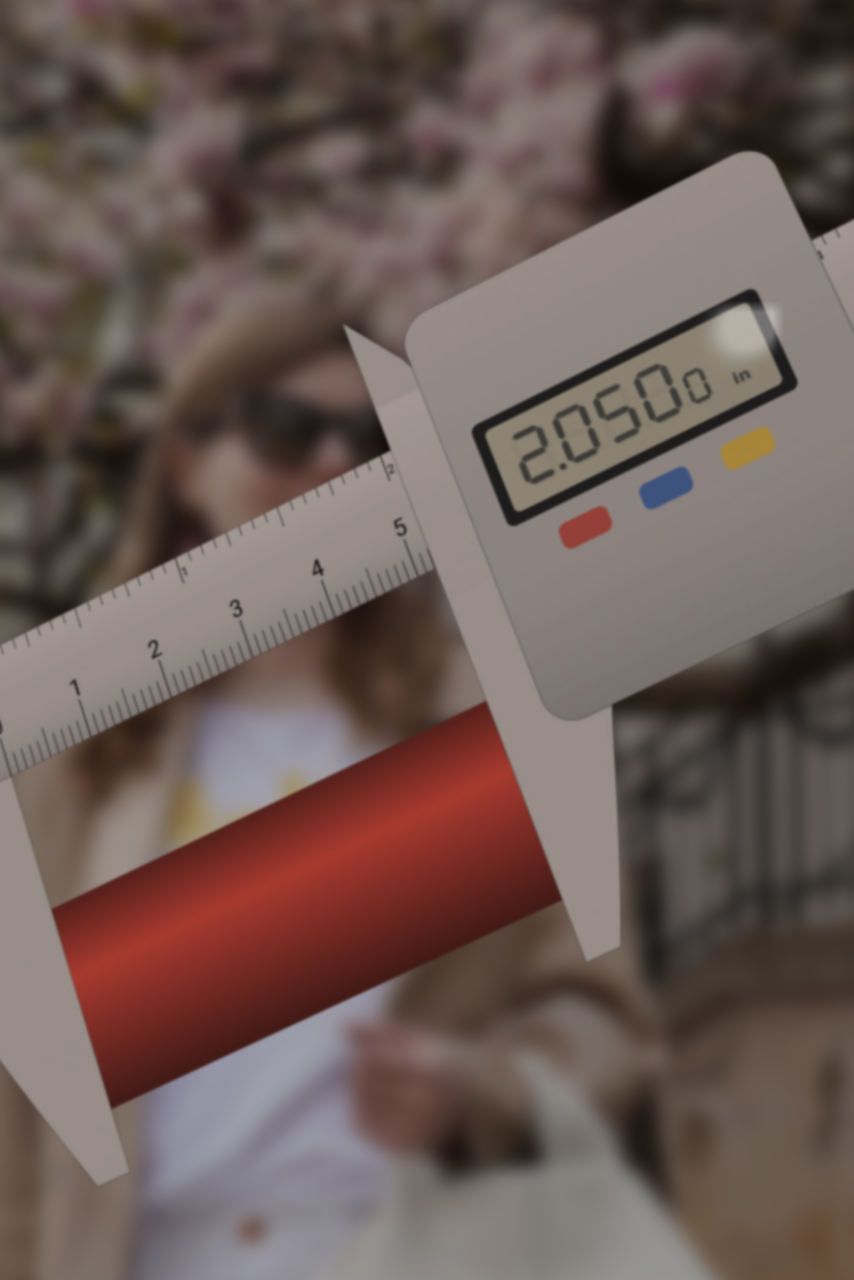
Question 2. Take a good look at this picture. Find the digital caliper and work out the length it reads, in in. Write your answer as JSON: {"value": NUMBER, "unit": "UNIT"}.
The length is {"value": 2.0500, "unit": "in"}
